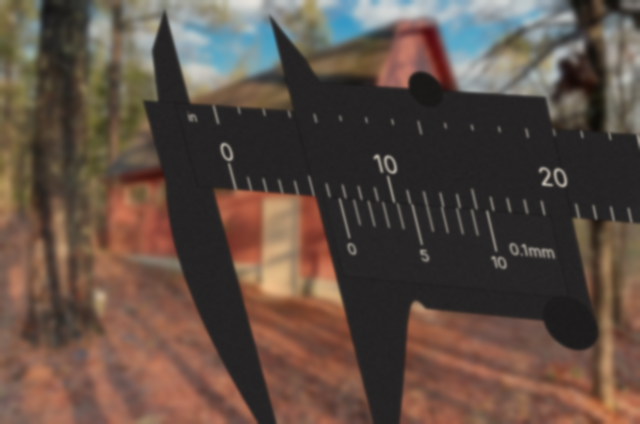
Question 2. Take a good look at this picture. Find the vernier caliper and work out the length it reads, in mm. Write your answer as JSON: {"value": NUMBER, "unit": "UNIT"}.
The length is {"value": 6.6, "unit": "mm"}
